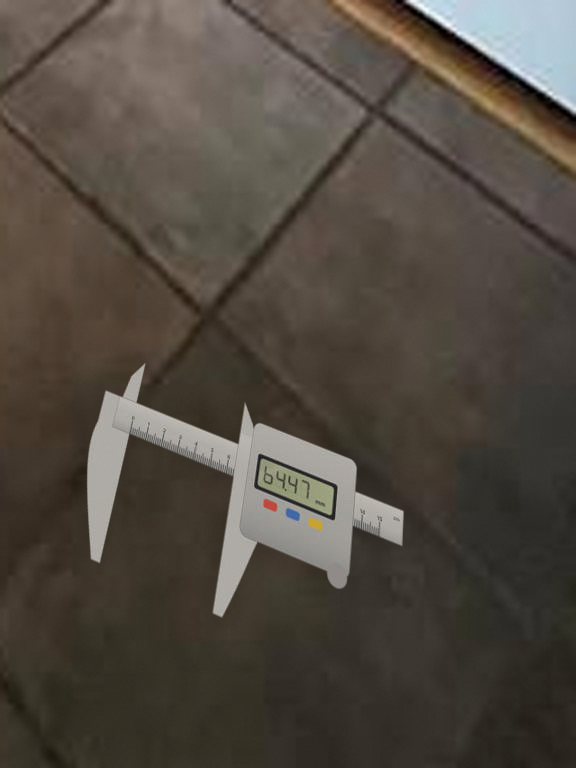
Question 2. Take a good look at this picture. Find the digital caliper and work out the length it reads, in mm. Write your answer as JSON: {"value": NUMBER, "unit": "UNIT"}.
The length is {"value": 64.47, "unit": "mm"}
